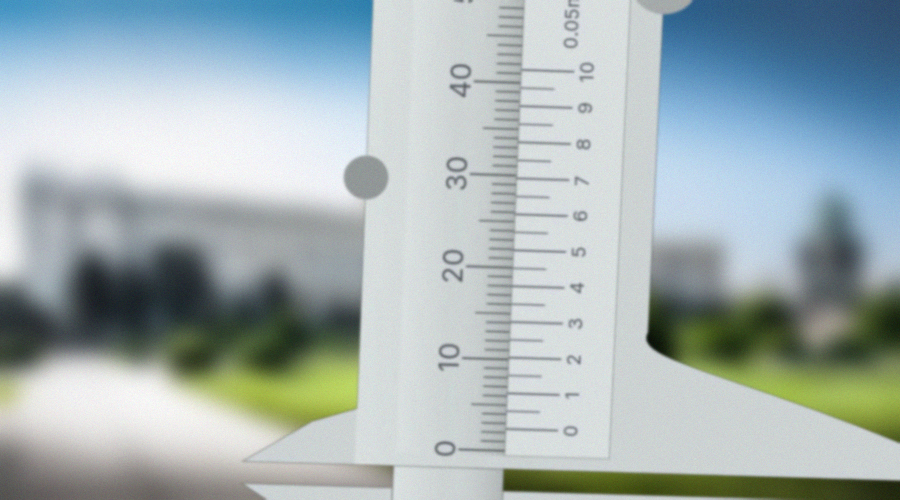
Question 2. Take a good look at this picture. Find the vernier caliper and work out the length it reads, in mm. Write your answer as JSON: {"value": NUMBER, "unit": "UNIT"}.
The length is {"value": 2.4, "unit": "mm"}
